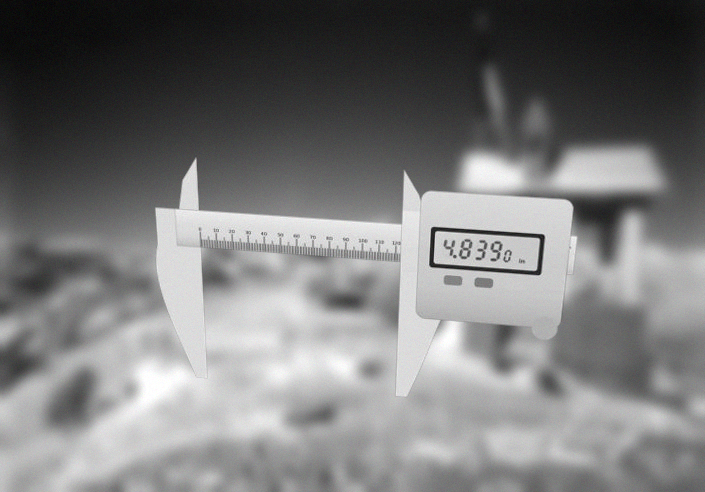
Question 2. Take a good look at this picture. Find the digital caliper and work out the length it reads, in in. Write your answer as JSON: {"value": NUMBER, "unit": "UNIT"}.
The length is {"value": 4.8390, "unit": "in"}
